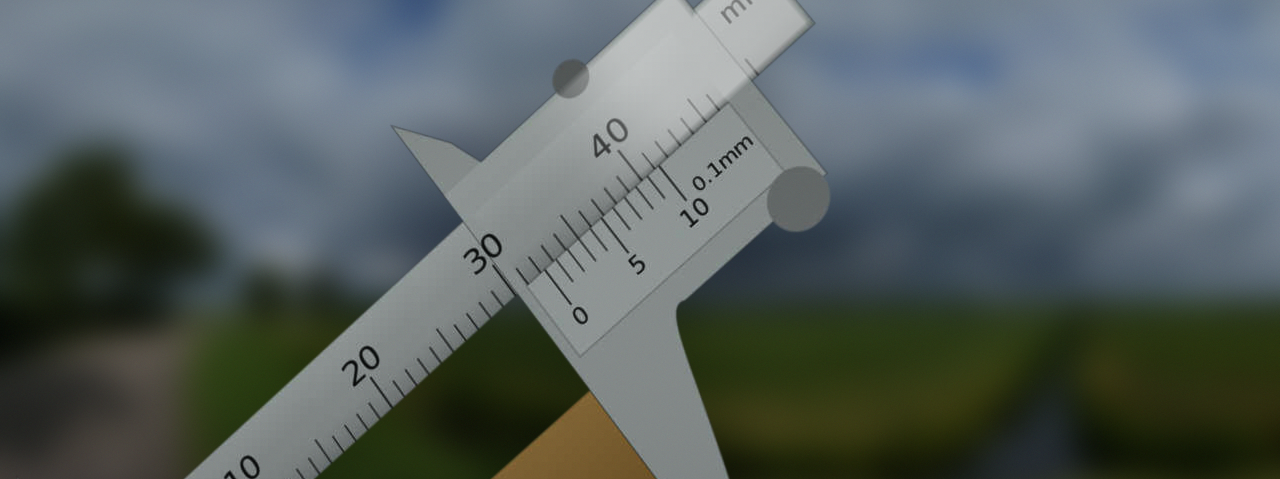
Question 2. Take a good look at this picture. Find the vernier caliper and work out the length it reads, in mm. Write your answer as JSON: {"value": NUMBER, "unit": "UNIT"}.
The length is {"value": 32.3, "unit": "mm"}
